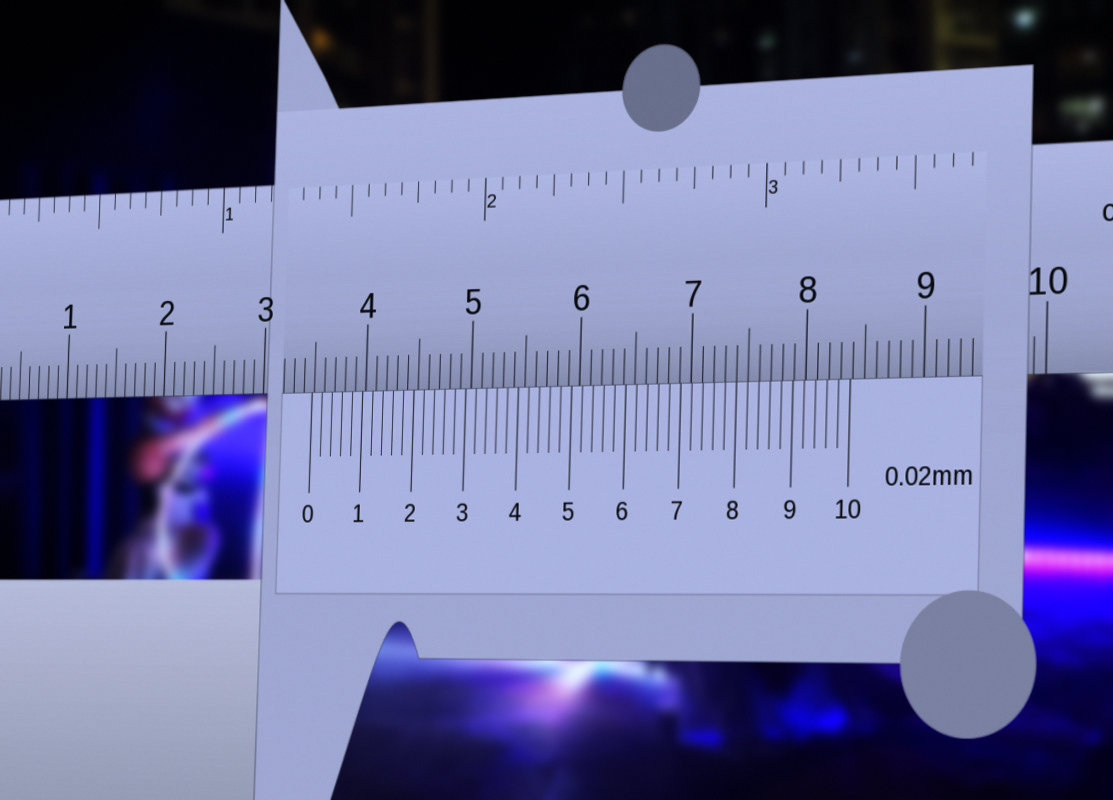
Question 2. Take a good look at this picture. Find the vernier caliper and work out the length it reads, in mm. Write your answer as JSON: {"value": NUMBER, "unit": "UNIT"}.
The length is {"value": 34.8, "unit": "mm"}
